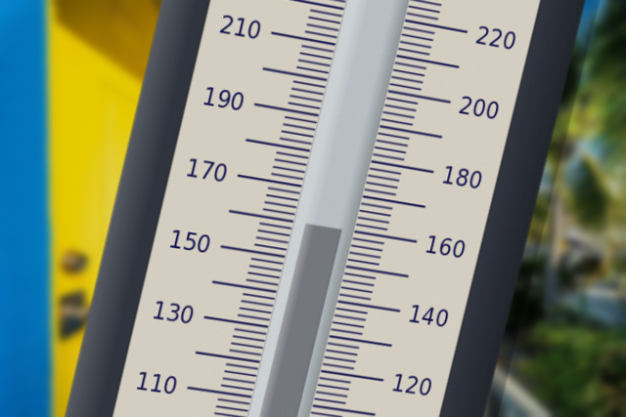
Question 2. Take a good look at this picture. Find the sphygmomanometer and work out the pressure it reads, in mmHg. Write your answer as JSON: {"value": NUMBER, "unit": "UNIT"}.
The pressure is {"value": 160, "unit": "mmHg"}
